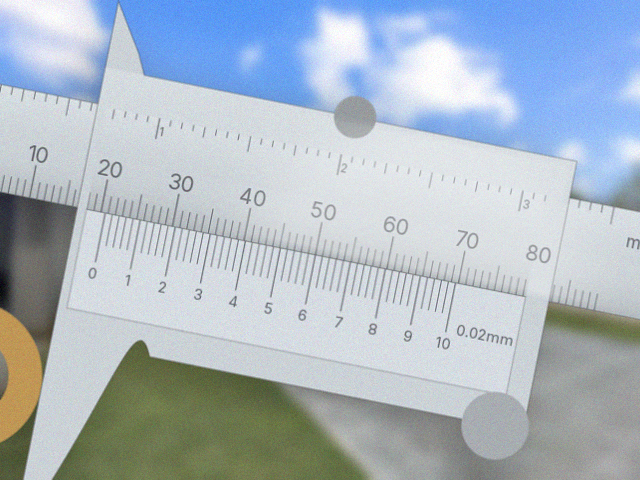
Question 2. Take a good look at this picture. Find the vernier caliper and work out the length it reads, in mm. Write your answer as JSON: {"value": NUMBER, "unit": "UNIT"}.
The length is {"value": 20.6, "unit": "mm"}
